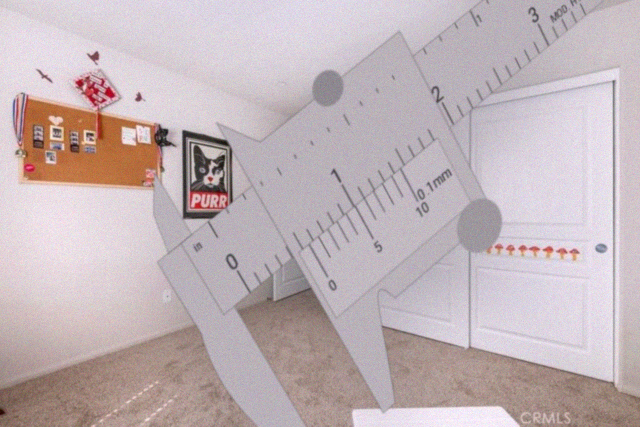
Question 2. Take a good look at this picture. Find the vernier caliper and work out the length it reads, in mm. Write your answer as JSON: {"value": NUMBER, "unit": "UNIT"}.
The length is {"value": 5.6, "unit": "mm"}
